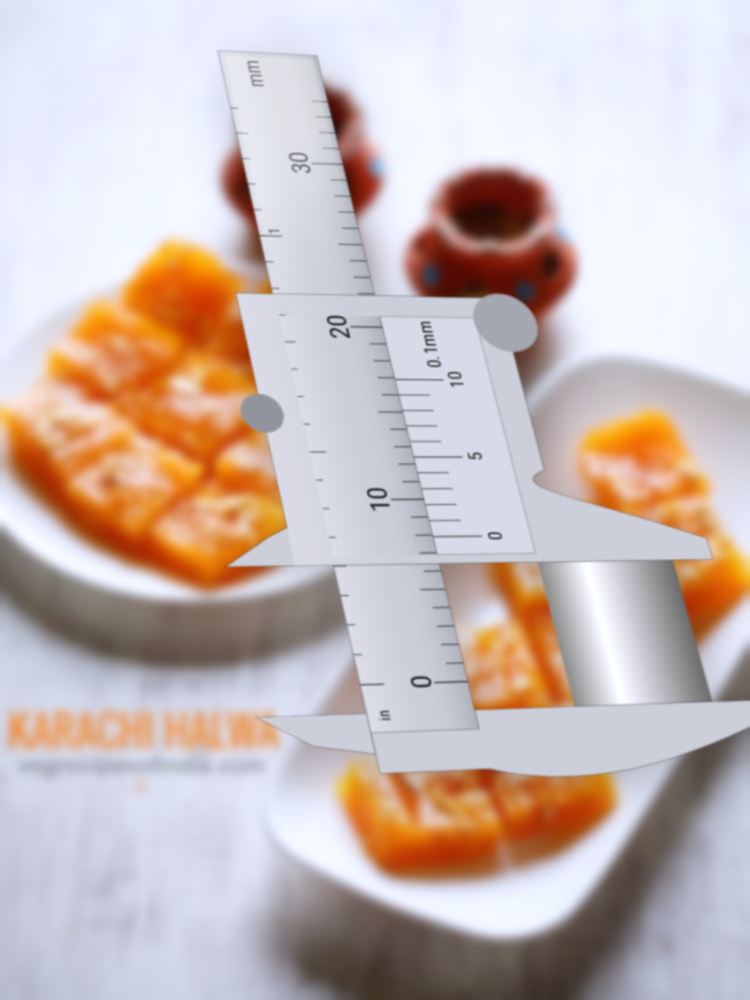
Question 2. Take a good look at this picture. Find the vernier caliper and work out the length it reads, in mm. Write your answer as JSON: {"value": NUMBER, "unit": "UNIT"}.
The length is {"value": 7.9, "unit": "mm"}
